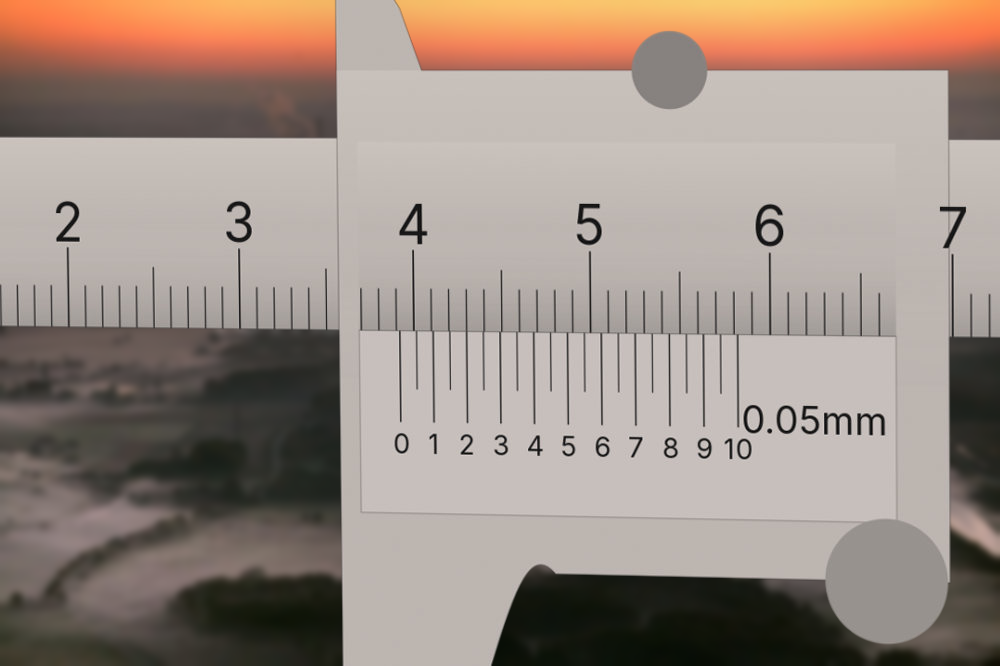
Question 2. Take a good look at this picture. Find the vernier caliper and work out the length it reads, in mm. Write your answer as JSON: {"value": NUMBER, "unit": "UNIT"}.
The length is {"value": 39.2, "unit": "mm"}
